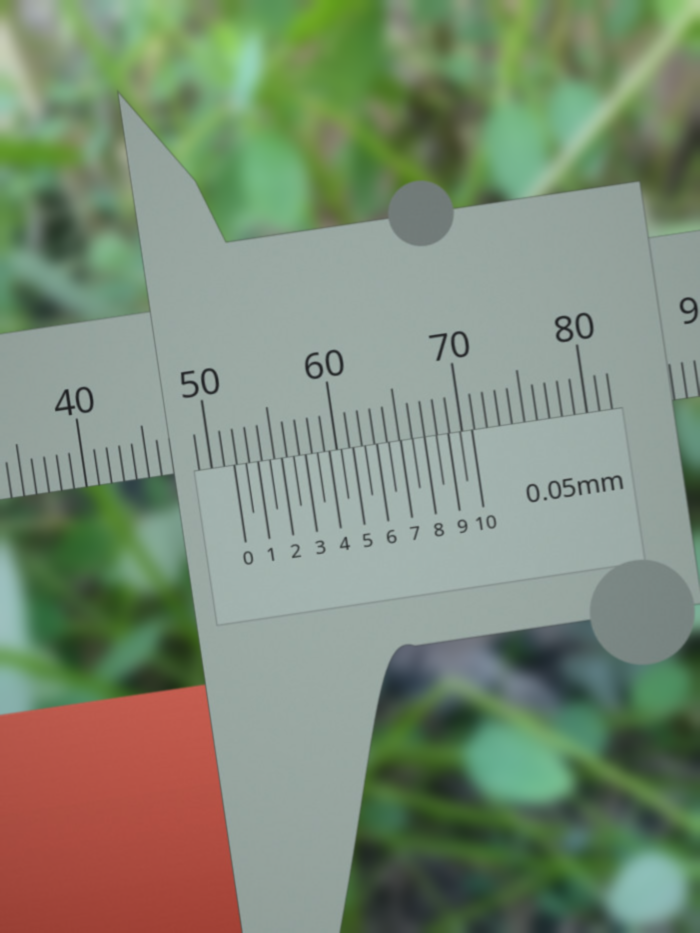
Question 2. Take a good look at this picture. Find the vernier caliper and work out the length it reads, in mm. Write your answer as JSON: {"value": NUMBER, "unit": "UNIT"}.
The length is {"value": 51.8, "unit": "mm"}
